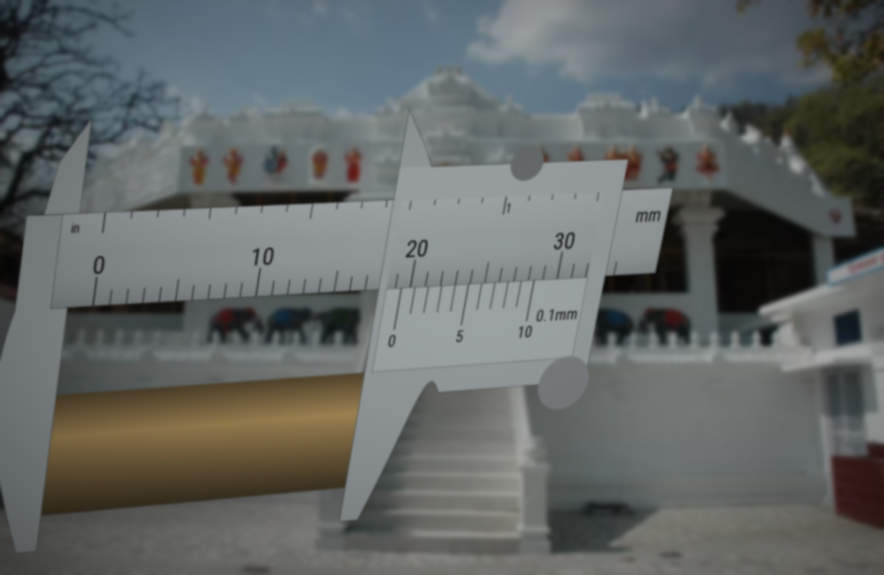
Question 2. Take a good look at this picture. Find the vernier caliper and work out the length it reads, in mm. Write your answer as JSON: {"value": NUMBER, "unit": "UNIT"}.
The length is {"value": 19.4, "unit": "mm"}
